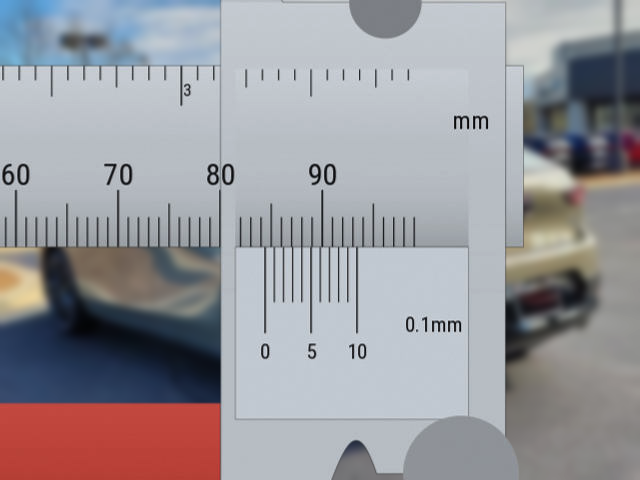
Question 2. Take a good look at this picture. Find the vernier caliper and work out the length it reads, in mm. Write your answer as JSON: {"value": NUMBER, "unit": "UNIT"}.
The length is {"value": 84.4, "unit": "mm"}
